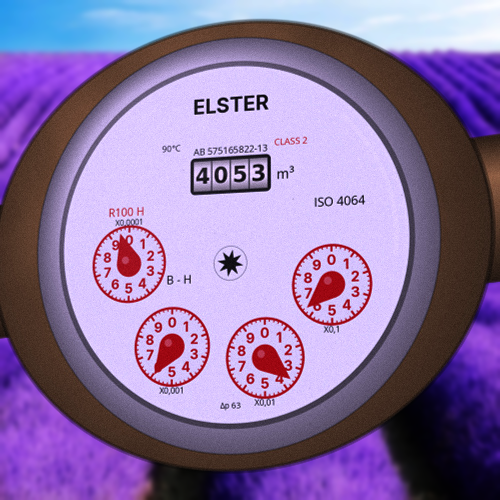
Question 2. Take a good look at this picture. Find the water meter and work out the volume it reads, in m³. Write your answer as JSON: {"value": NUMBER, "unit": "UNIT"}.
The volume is {"value": 4053.6359, "unit": "m³"}
